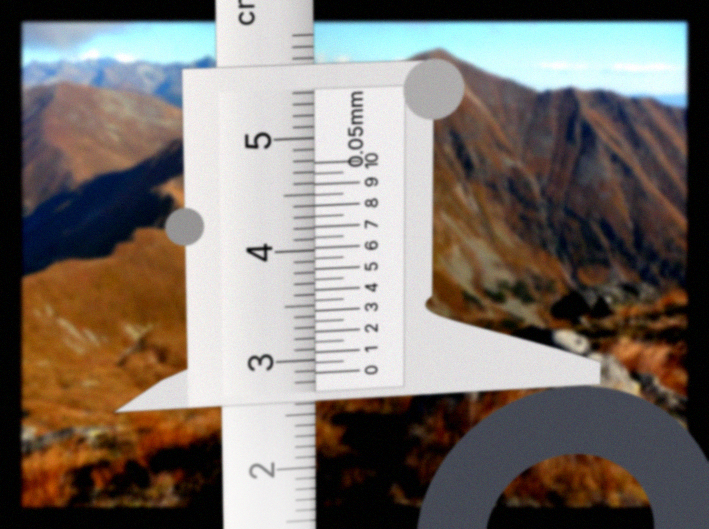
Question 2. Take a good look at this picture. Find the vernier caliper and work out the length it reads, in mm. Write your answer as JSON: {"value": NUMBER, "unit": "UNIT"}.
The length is {"value": 28.8, "unit": "mm"}
